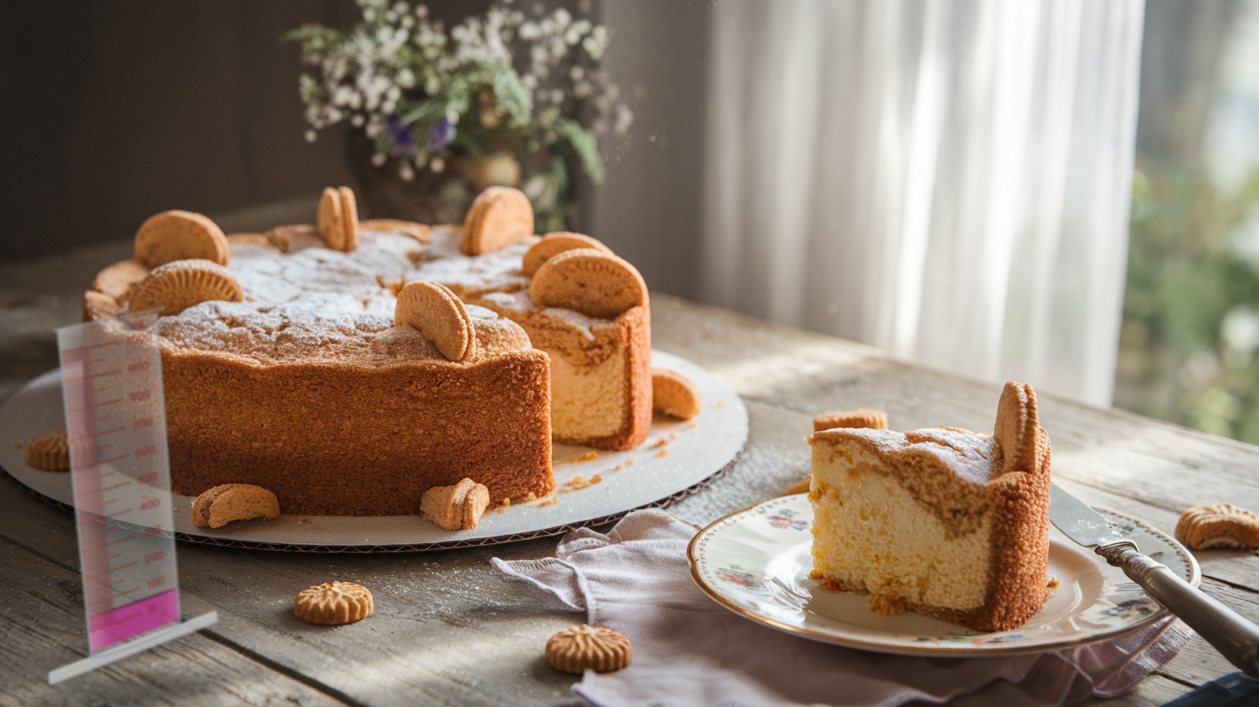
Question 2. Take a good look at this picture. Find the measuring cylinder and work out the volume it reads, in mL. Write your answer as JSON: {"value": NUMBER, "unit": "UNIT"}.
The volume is {"value": 50, "unit": "mL"}
